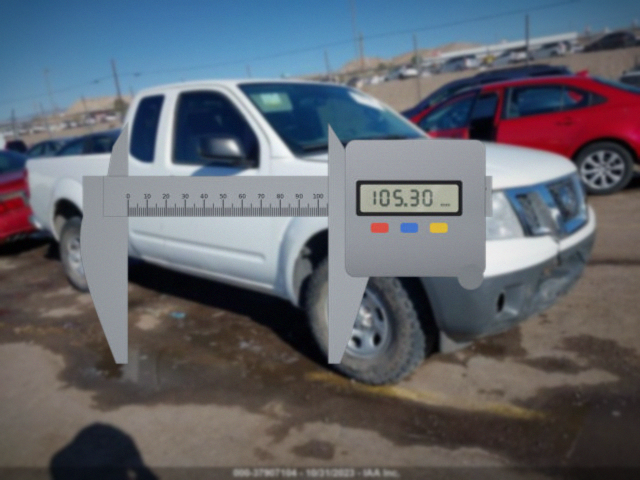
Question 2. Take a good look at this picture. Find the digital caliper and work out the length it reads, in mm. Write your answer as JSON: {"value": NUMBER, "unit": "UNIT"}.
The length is {"value": 105.30, "unit": "mm"}
